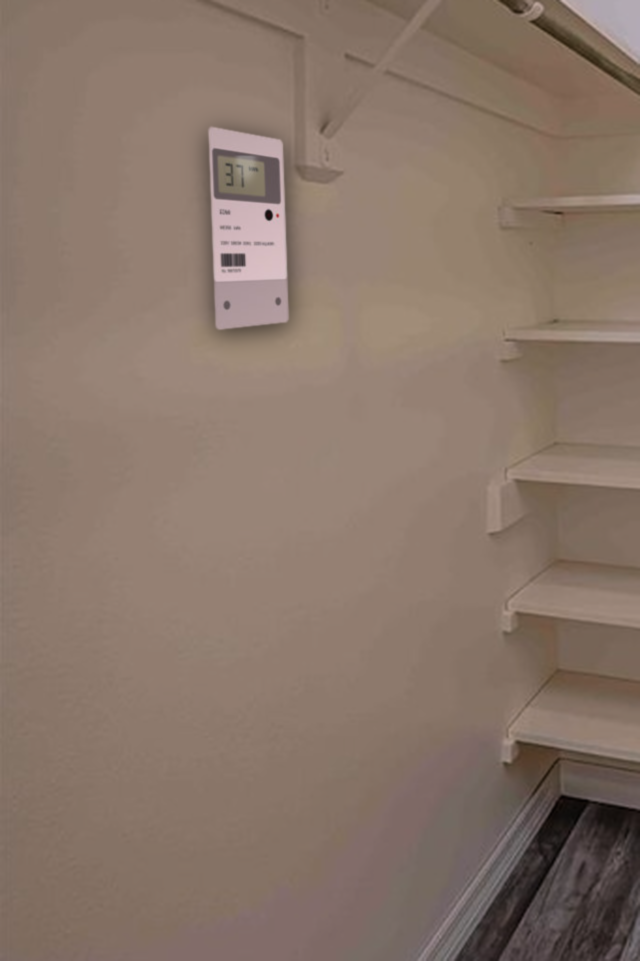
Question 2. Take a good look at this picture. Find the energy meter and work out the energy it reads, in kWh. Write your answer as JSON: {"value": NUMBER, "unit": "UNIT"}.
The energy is {"value": 37, "unit": "kWh"}
